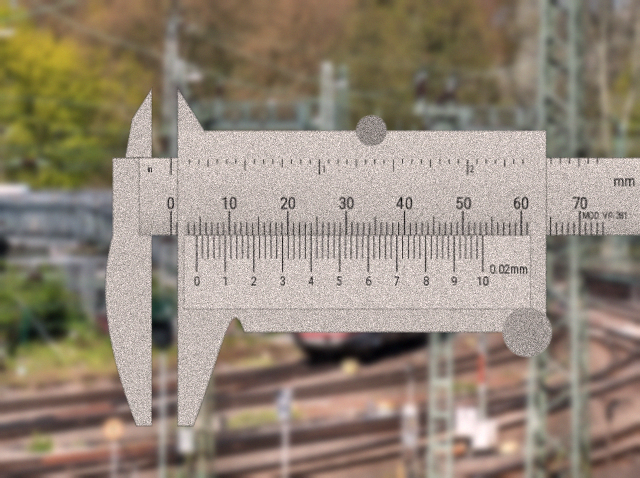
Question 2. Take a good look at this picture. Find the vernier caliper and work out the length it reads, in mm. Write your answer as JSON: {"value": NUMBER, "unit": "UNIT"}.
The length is {"value": 4.4, "unit": "mm"}
